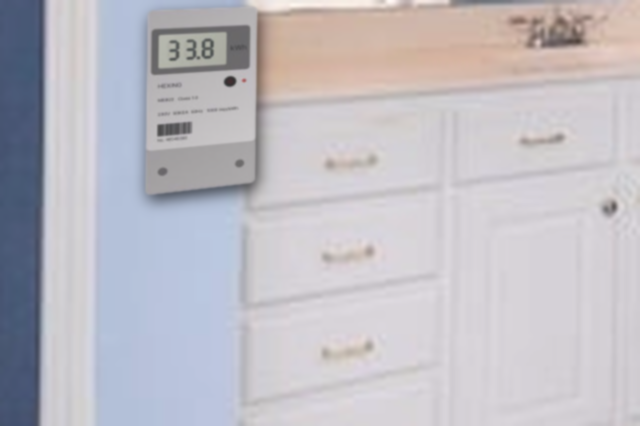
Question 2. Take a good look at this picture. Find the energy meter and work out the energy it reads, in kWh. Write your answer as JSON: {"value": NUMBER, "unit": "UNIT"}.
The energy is {"value": 33.8, "unit": "kWh"}
